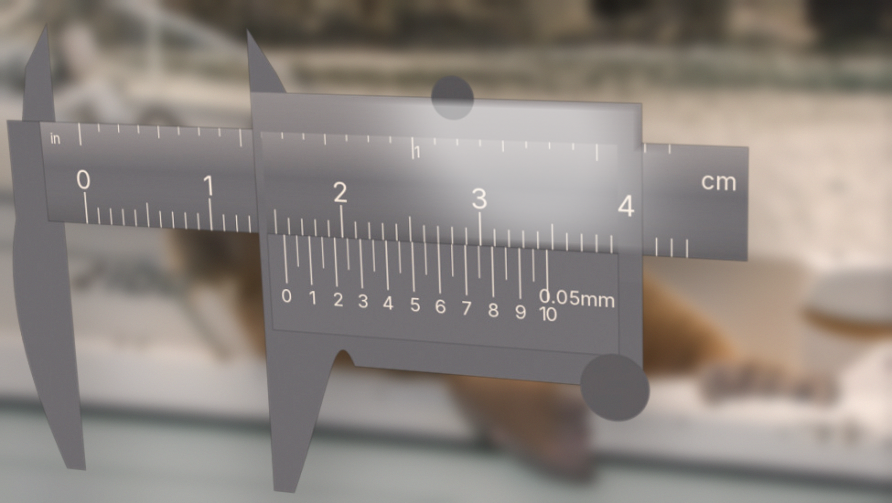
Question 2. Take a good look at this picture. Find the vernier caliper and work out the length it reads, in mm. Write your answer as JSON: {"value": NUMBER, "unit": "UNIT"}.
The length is {"value": 15.6, "unit": "mm"}
